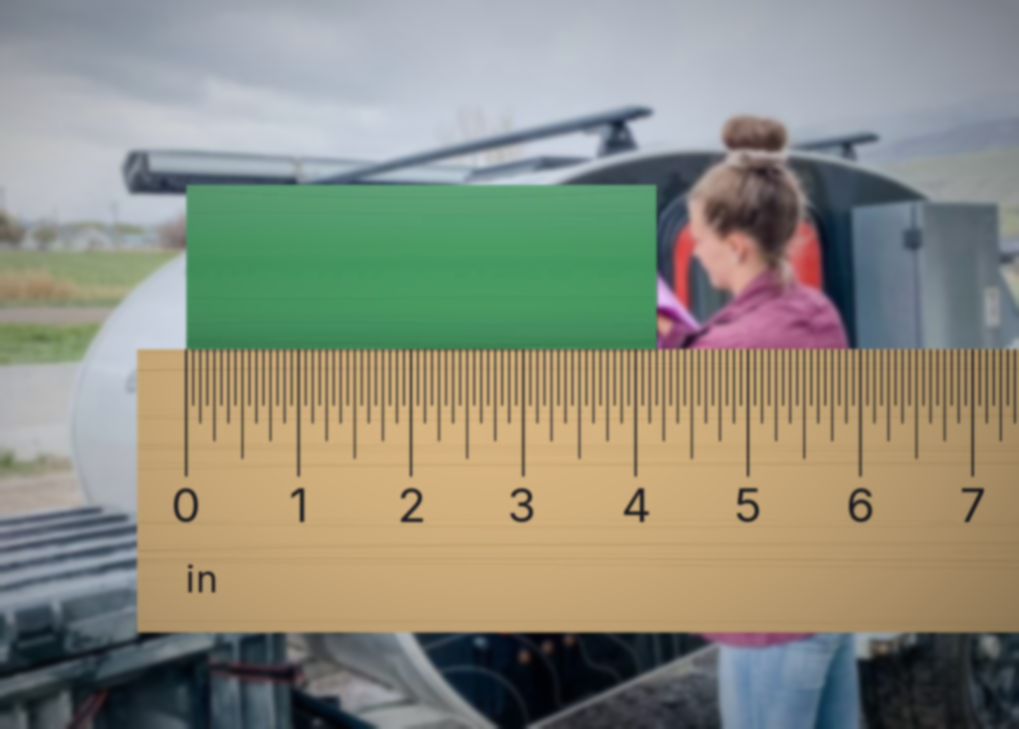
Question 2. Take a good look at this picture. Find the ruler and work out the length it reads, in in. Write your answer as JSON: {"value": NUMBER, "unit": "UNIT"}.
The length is {"value": 4.1875, "unit": "in"}
